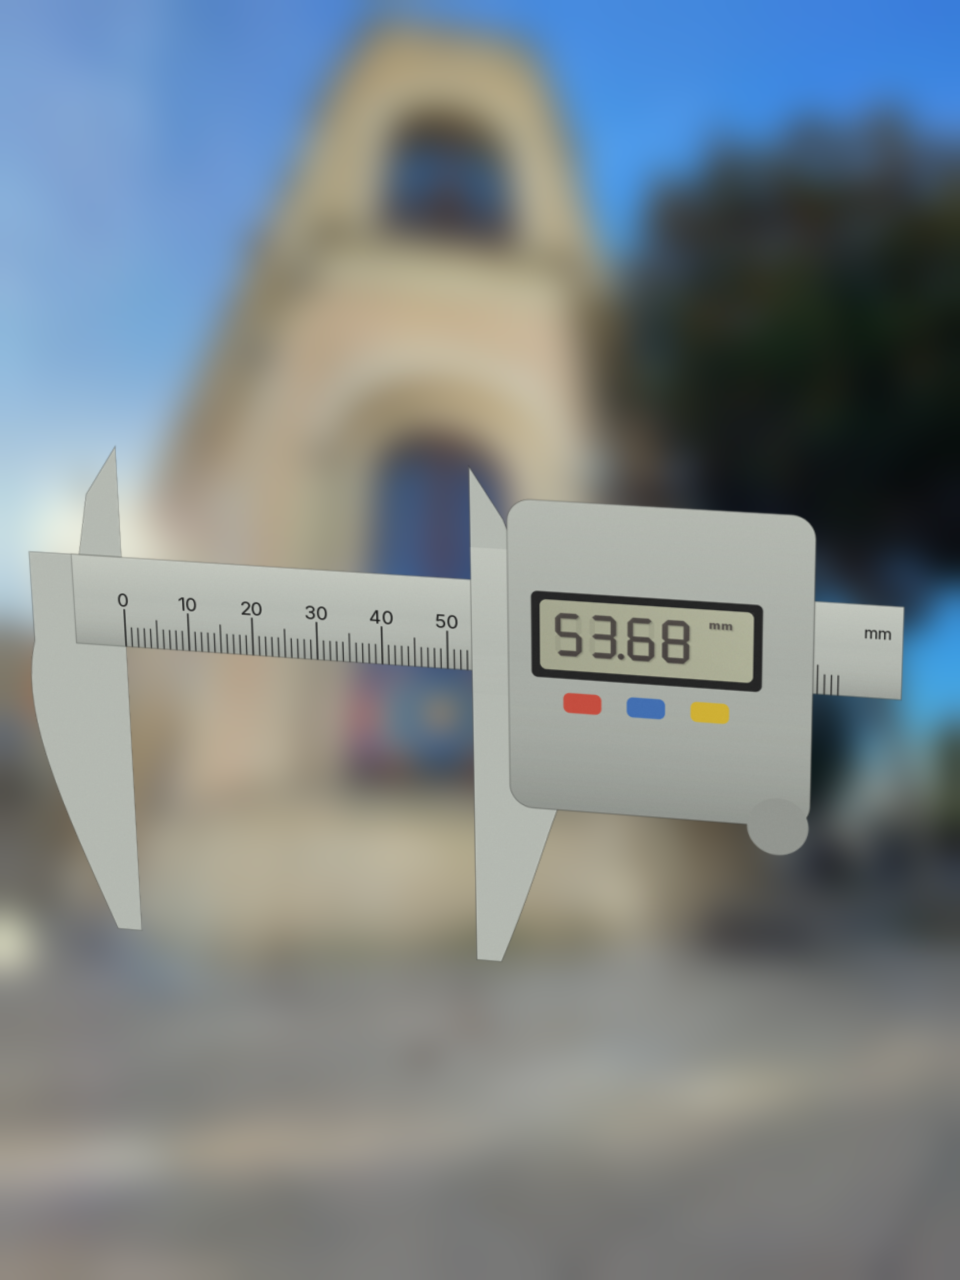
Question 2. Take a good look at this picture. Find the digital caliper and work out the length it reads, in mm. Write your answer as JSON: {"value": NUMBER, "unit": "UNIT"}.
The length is {"value": 53.68, "unit": "mm"}
